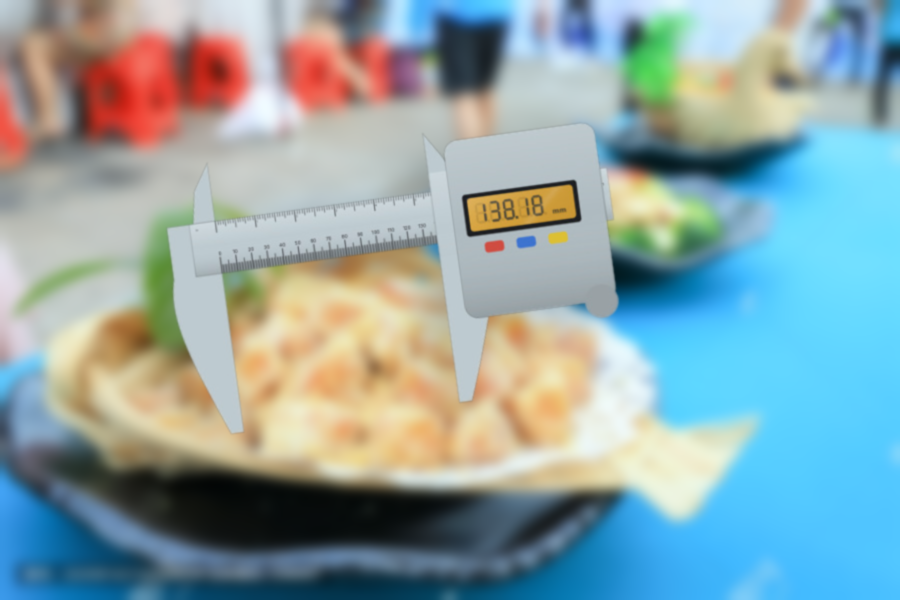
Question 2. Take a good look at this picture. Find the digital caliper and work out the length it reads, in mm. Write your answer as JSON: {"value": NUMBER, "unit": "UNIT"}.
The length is {"value": 138.18, "unit": "mm"}
